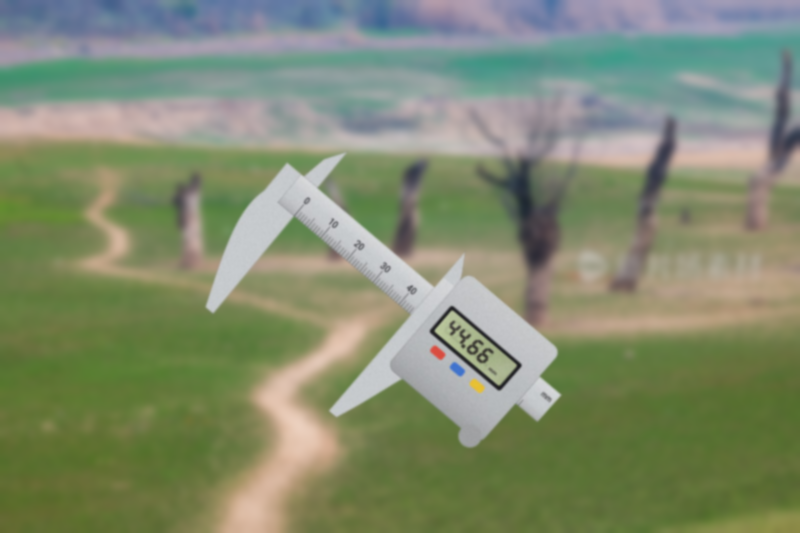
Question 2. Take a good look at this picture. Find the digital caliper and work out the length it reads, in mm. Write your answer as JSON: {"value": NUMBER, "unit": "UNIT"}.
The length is {"value": 44.66, "unit": "mm"}
